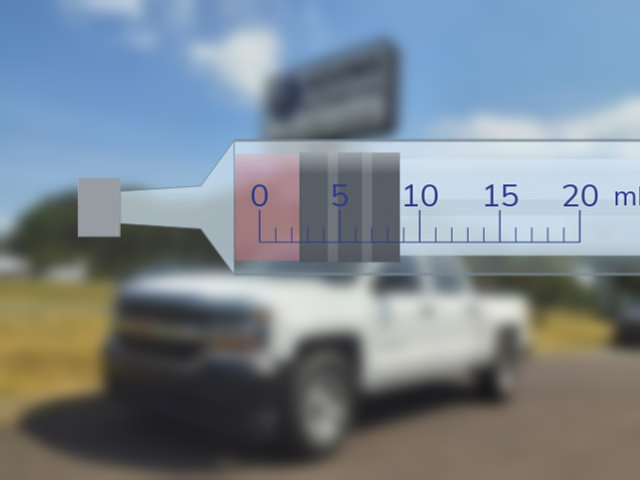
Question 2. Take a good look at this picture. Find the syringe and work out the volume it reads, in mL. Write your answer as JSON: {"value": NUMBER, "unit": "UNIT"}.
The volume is {"value": 2.5, "unit": "mL"}
